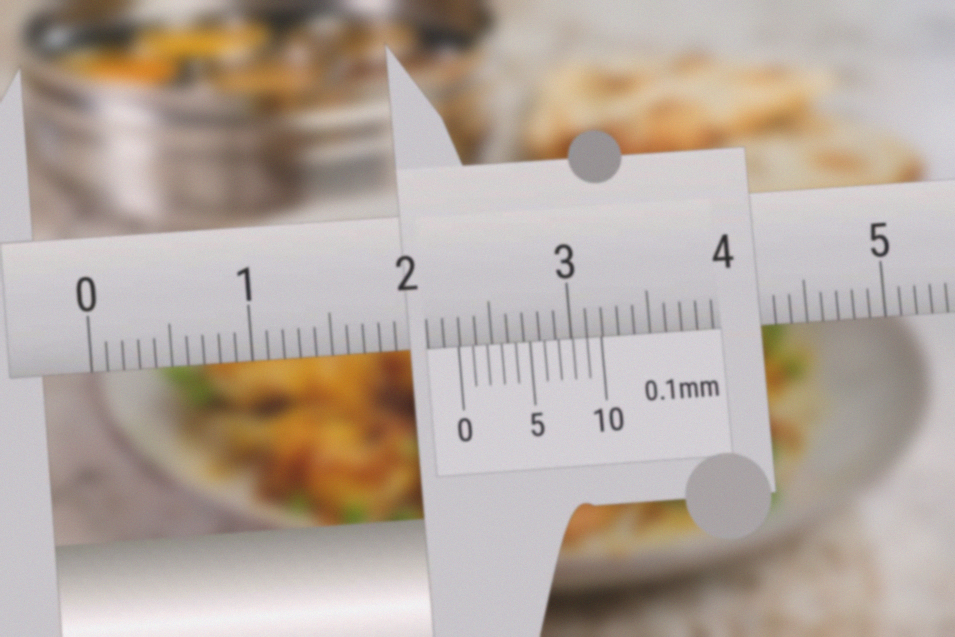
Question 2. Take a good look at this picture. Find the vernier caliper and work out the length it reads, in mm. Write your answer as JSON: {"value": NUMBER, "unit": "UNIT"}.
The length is {"value": 22.9, "unit": "mm"}
